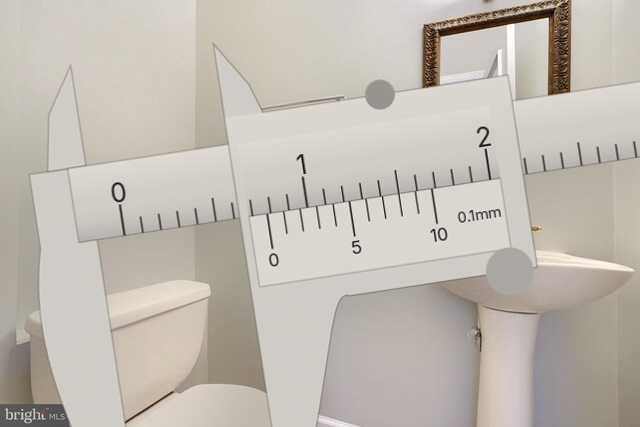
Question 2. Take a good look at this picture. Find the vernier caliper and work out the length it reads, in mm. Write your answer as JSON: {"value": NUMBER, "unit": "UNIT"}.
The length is {"value": 7.8, "unit": "mm"}
